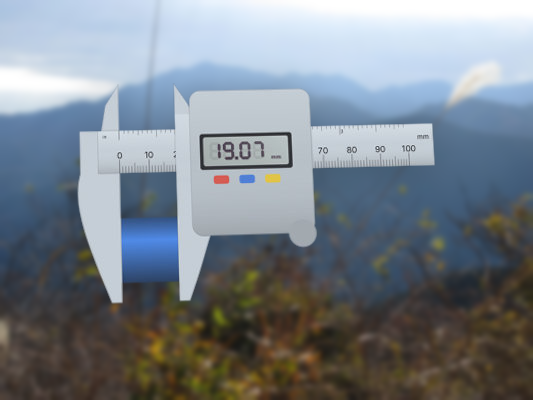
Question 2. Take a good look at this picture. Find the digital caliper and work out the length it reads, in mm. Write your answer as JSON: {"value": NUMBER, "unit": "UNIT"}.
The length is {"value": 19.07, "unit": "mm"}
